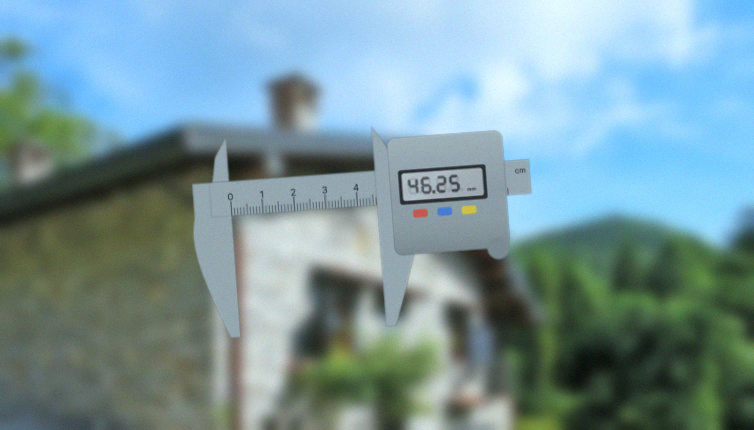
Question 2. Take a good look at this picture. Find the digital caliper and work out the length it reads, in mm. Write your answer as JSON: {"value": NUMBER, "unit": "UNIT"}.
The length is {"value": 46.25, "unit": "mm"}
